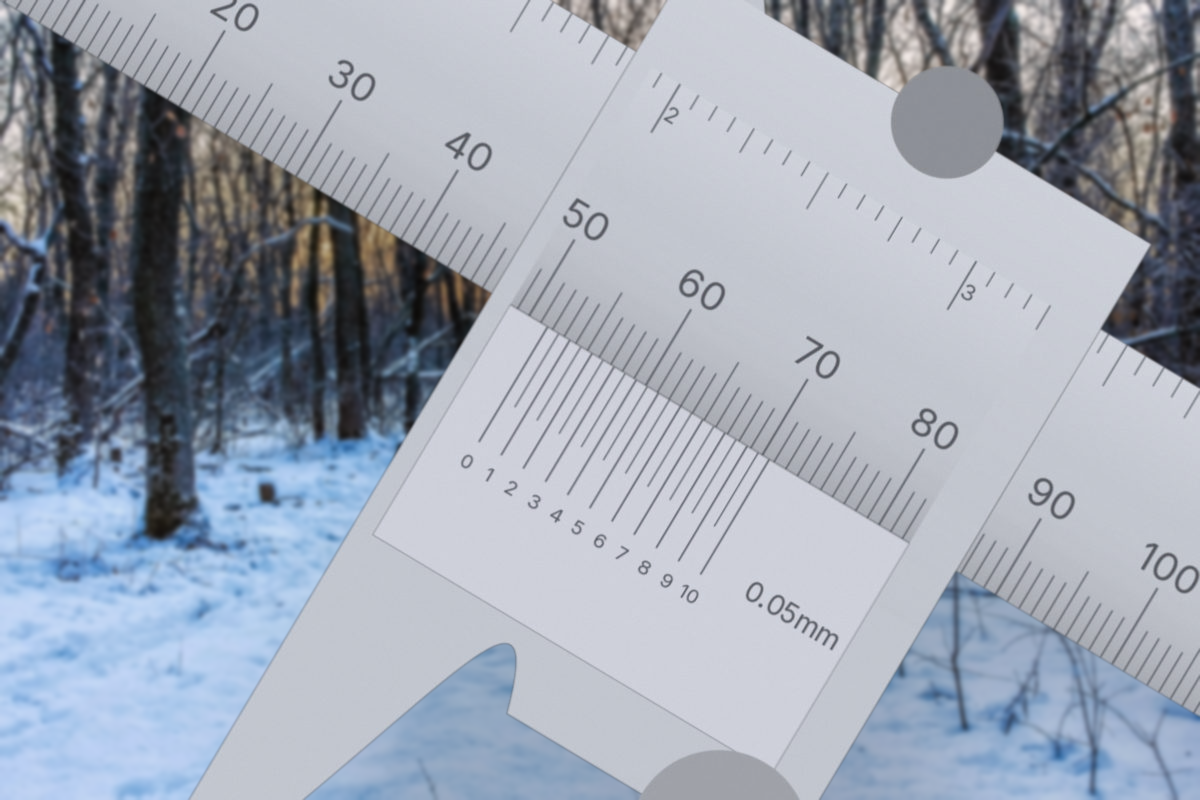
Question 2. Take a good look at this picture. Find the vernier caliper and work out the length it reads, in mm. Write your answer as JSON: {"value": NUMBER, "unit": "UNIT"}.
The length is {"value": 51.6, "unit": "mm"}
